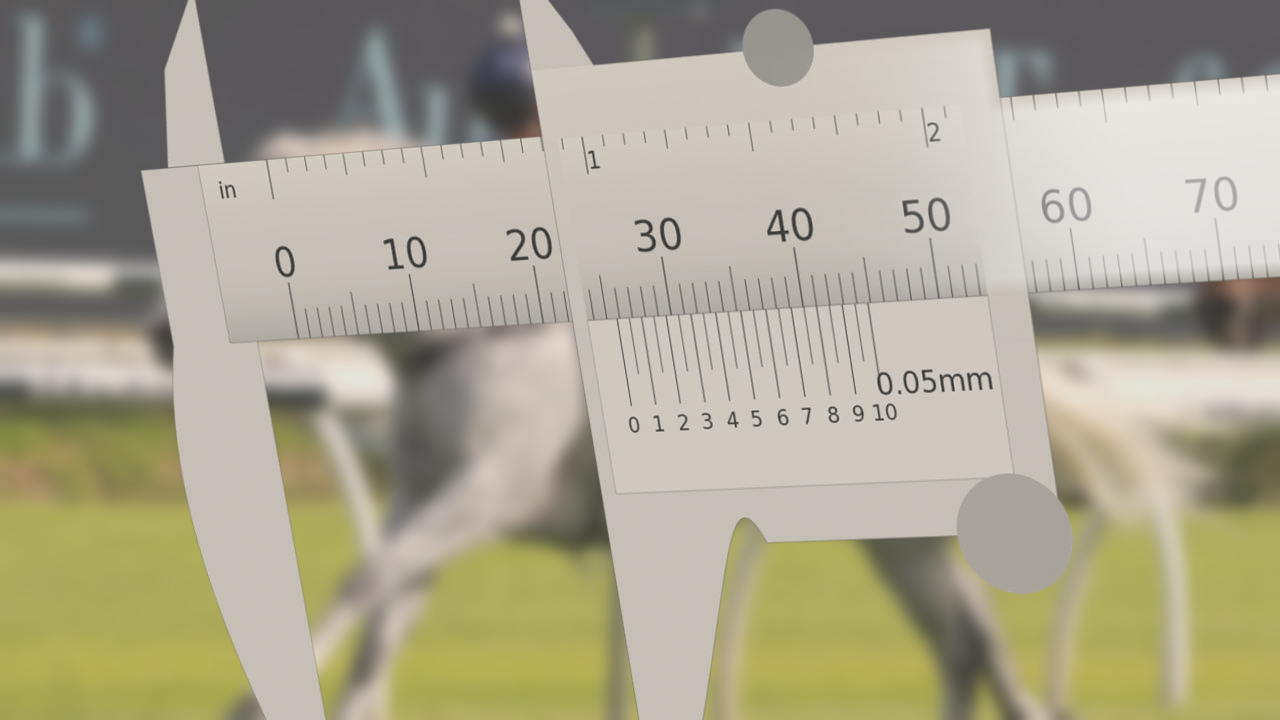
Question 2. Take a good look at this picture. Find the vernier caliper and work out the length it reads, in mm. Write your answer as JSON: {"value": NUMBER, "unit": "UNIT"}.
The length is {"value": 25.8, "unit": "mm"}
